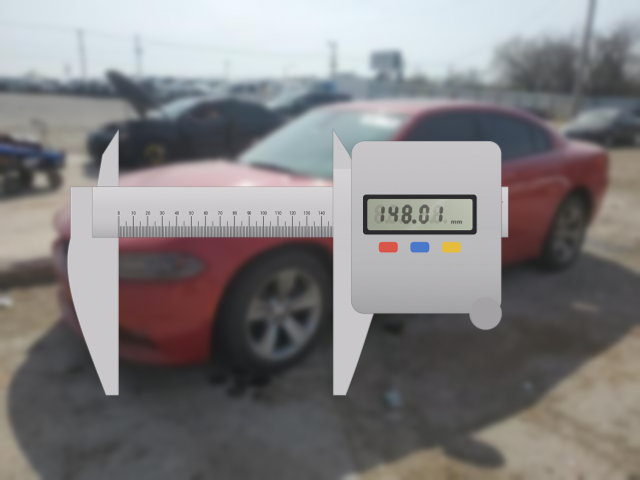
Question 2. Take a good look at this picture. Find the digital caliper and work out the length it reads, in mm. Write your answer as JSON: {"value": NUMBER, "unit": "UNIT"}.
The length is {"value": 148.01, "unit": "mm"}
